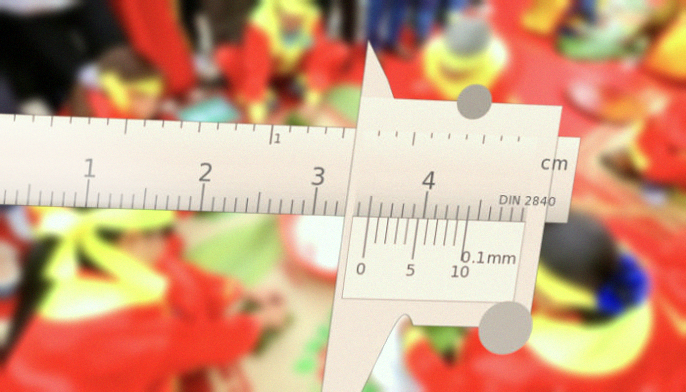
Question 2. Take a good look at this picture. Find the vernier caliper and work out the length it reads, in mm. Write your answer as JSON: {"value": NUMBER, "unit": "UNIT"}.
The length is {"value": 35.0, "unit": "mm"}
